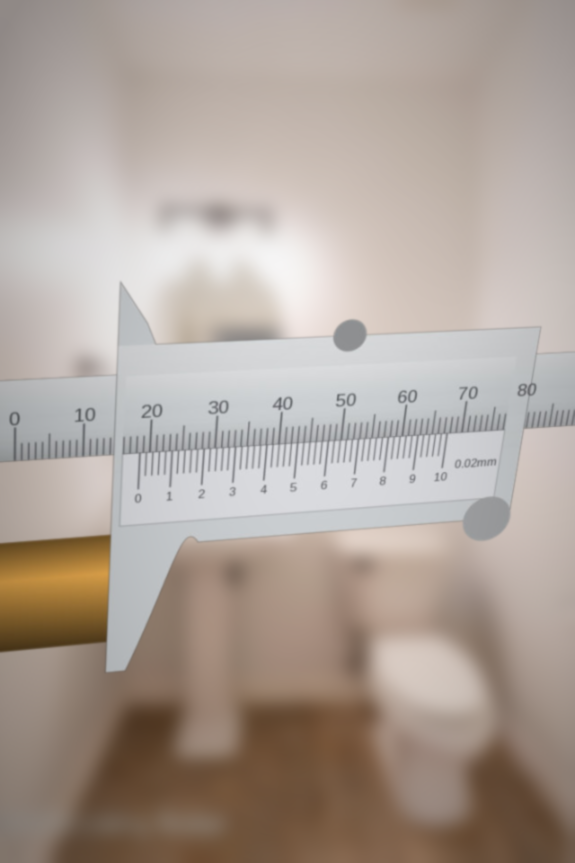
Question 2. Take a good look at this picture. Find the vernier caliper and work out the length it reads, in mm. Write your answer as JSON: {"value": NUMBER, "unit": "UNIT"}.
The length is {"value": 18.5, "unit": "mm"}
